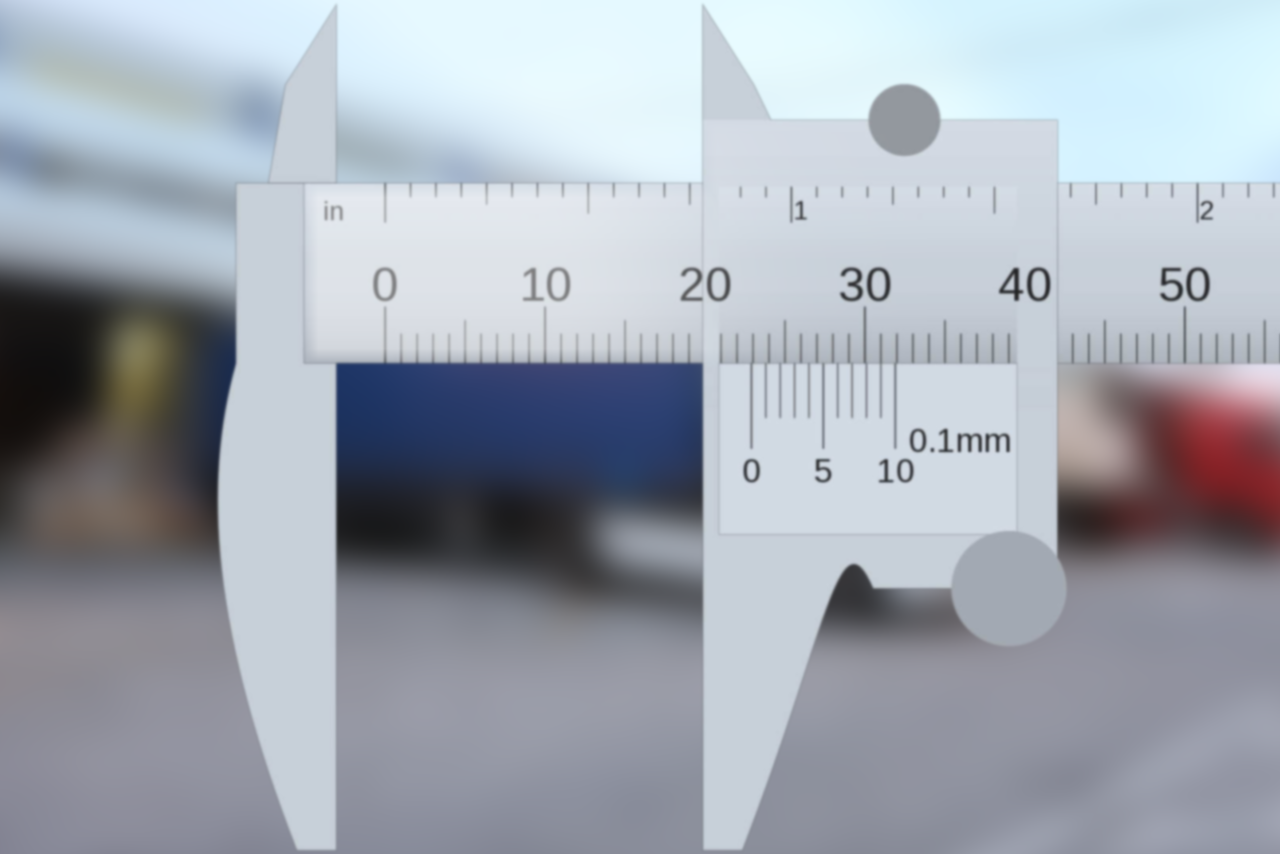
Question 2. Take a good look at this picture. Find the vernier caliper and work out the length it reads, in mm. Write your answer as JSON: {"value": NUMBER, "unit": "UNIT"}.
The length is {"value": 22.9, "unit": "mm"}
